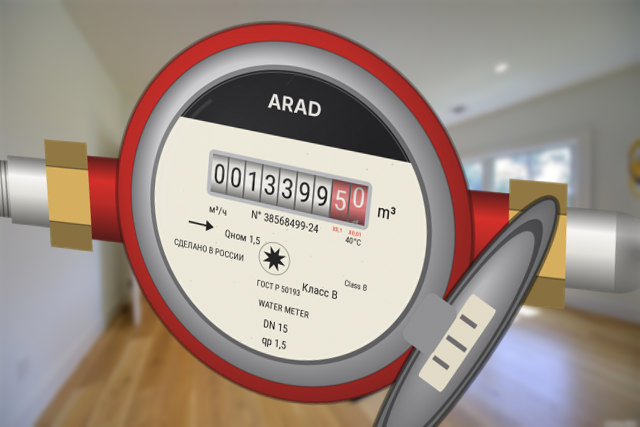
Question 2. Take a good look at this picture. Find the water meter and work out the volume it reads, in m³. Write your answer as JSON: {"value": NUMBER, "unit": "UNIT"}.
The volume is {"value": 13399.50, "unit": "m³"}
